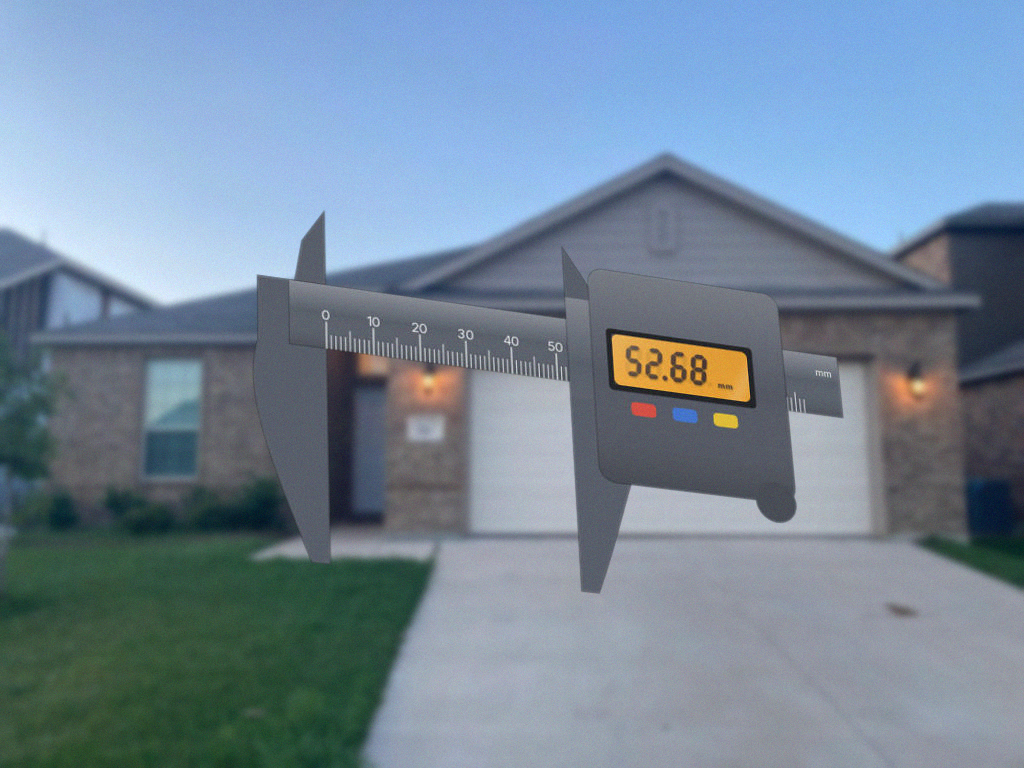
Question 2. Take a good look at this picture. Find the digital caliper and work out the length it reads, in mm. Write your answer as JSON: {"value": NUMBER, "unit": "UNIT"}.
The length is {"value": 52.68, "unit": "mm"}
